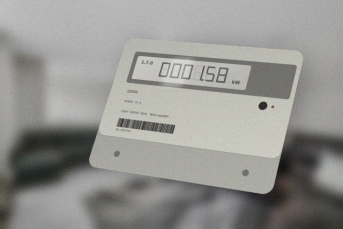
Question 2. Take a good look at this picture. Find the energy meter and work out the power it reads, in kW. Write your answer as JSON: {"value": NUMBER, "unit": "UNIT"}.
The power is {"value": 1.58, "unit": "kW"}
